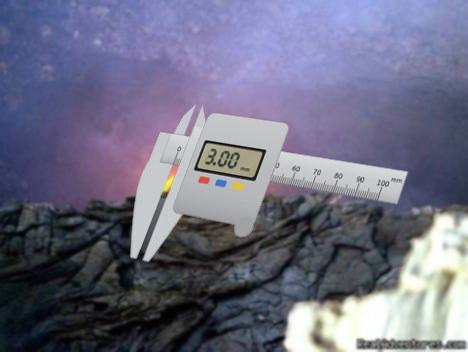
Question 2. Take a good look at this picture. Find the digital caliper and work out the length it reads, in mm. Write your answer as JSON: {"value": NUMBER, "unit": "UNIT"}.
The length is {"value": 3.00, "unit": "mm"}
